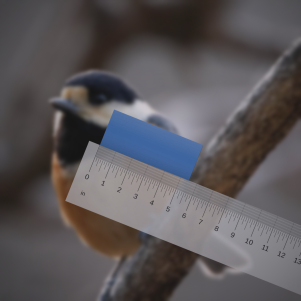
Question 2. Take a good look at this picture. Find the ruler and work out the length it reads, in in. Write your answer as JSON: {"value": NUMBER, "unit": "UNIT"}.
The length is {"value": 5.5, "unit": "in"}
